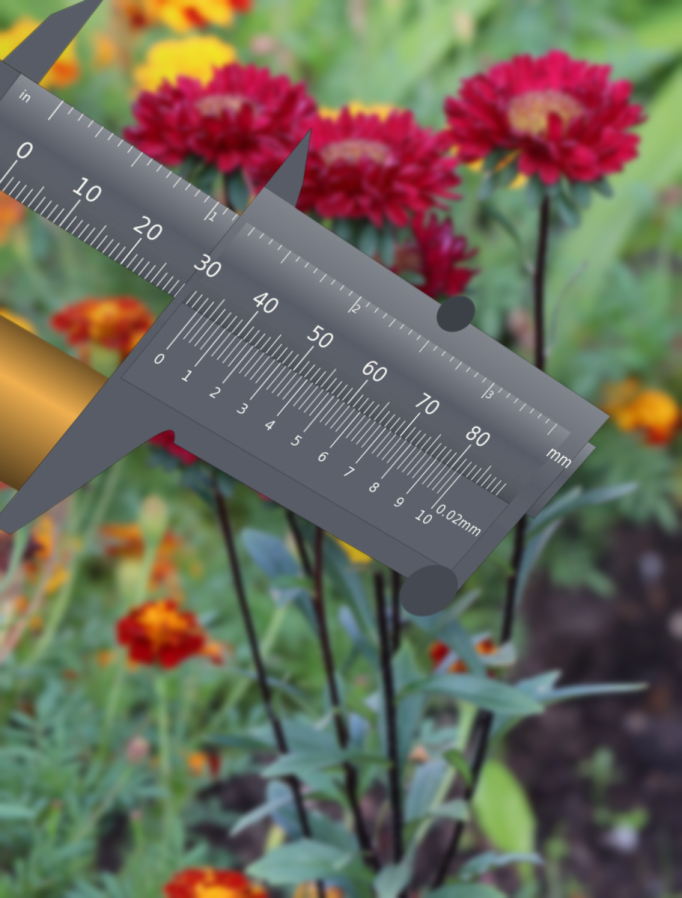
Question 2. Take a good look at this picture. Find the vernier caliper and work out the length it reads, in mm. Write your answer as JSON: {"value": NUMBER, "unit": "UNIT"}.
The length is {"value": 33.0, "unit": "mm"}
